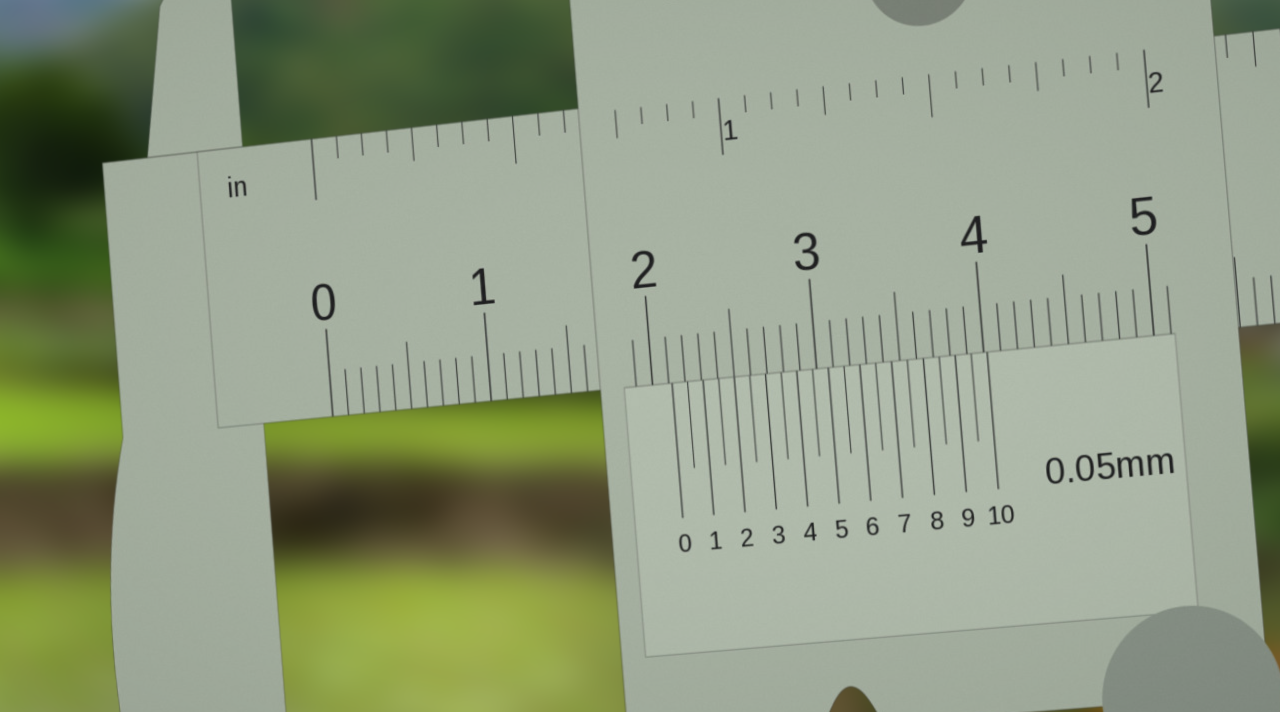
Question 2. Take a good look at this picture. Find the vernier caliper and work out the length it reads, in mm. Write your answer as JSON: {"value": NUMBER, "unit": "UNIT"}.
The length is {"value": 21.2, "unit": "mm"}
